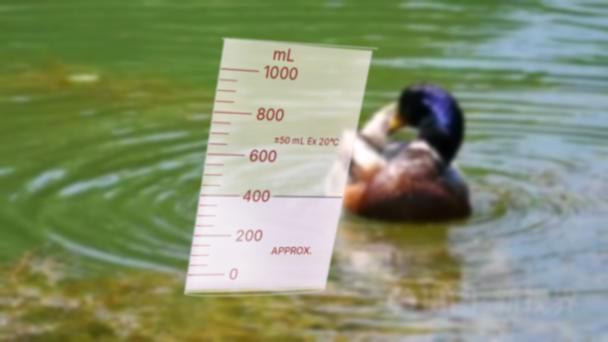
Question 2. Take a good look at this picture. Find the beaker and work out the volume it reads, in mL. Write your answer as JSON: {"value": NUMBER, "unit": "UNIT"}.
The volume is {"value": 400, "unit": "mL"}
